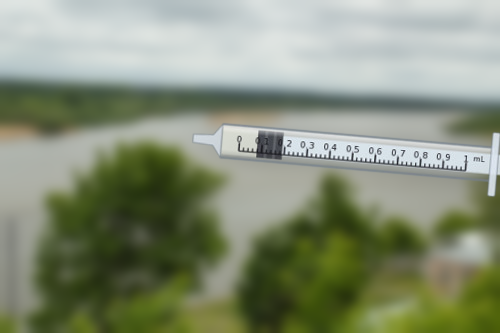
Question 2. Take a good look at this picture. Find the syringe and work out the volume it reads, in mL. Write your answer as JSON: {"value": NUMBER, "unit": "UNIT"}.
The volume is {"value": 0.08, "unit": "mL"}
